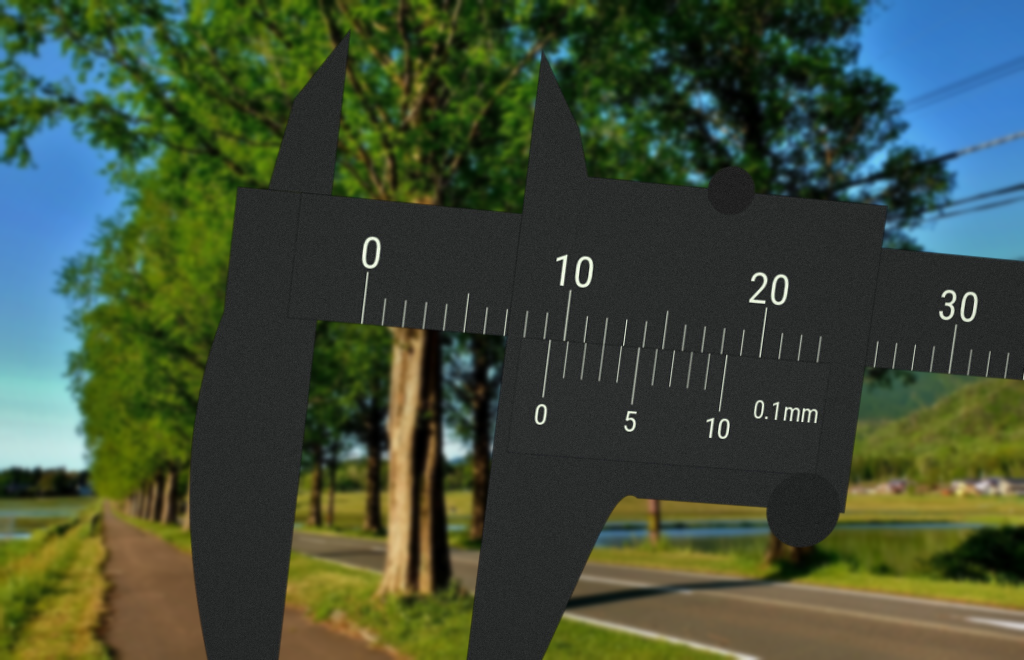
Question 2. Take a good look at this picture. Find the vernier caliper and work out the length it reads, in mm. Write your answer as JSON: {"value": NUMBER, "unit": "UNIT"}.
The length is {"value": 9.3, "unit": "mm"}
